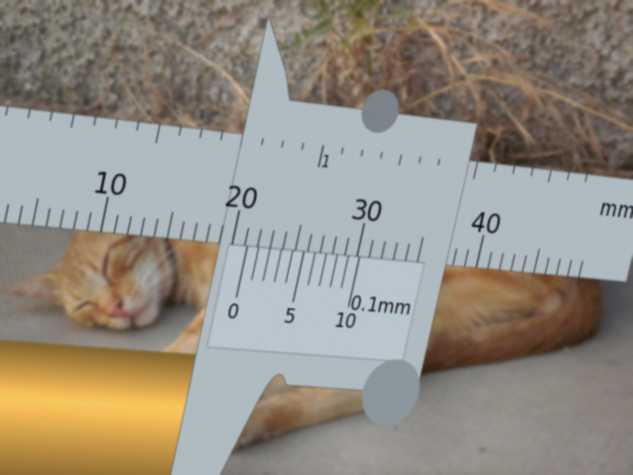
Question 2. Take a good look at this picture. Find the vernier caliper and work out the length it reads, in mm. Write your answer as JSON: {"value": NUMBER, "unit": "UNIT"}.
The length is {"value": 21.2, "unit": "mm"}
